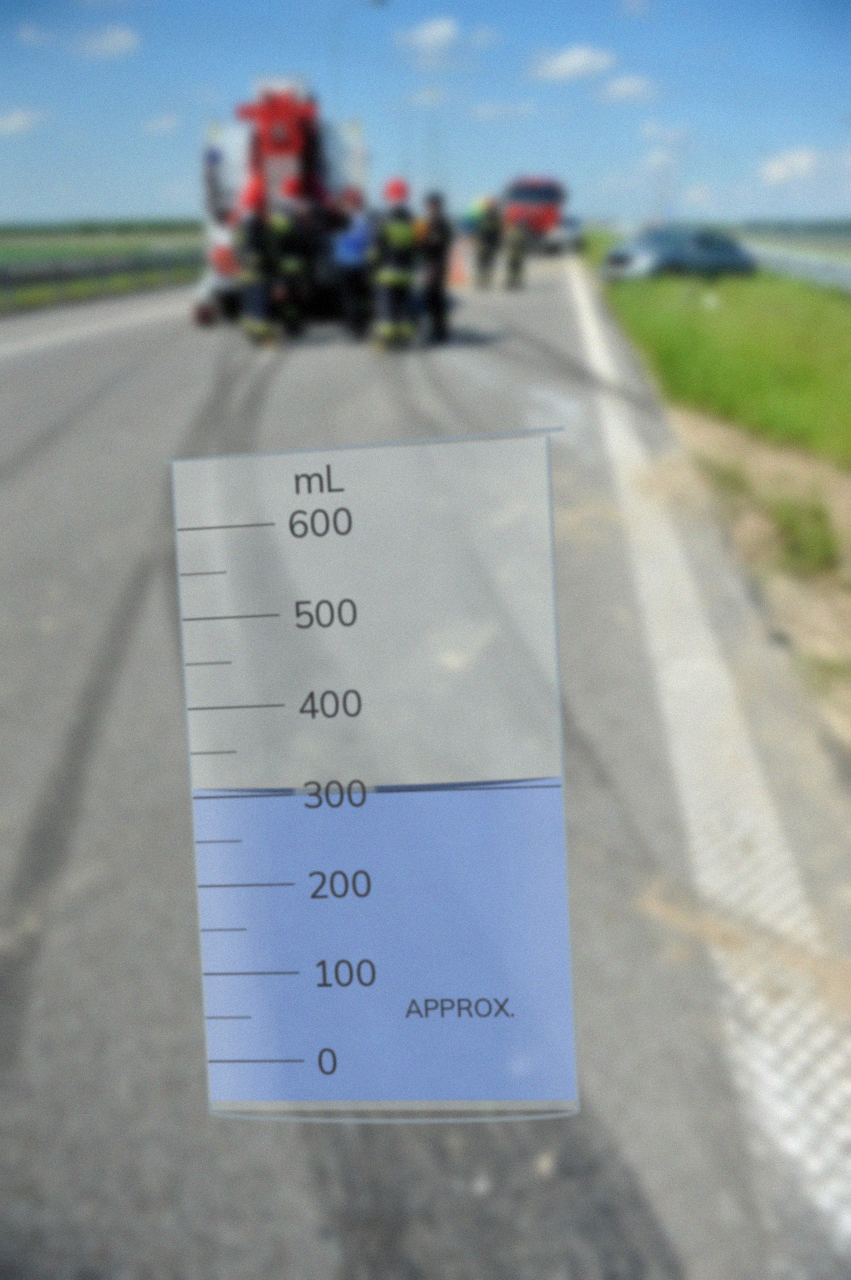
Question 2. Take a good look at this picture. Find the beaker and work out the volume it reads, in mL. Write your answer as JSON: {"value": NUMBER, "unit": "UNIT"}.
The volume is {"value": 300, "unit": "mL"}
